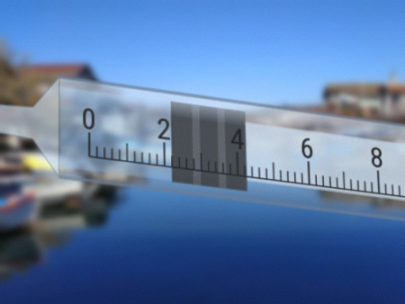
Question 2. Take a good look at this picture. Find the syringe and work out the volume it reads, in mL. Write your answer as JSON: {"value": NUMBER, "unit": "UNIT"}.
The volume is {"value": 2.2, "unit": "mL"}
